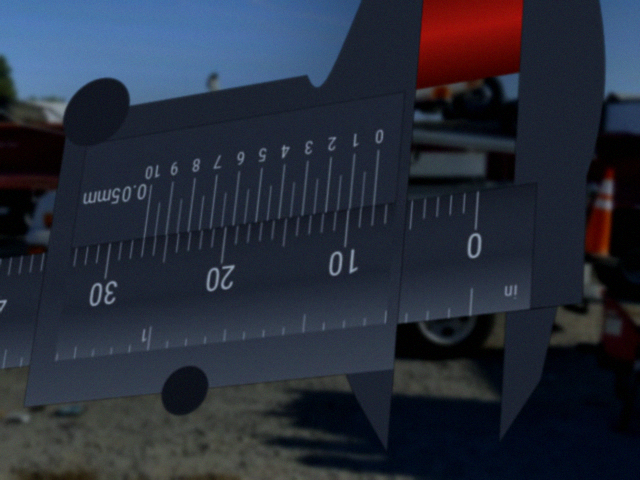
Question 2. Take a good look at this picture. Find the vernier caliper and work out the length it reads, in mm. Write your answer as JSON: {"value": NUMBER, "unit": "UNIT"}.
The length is {"value": 8.0, "unit": "mm"}
